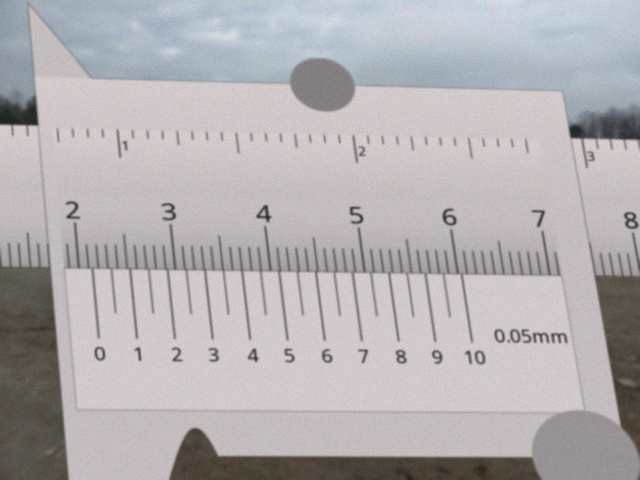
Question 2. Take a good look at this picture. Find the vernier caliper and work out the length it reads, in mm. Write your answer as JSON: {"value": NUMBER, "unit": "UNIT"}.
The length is {"value": 21.4, "unit": "mm"}
